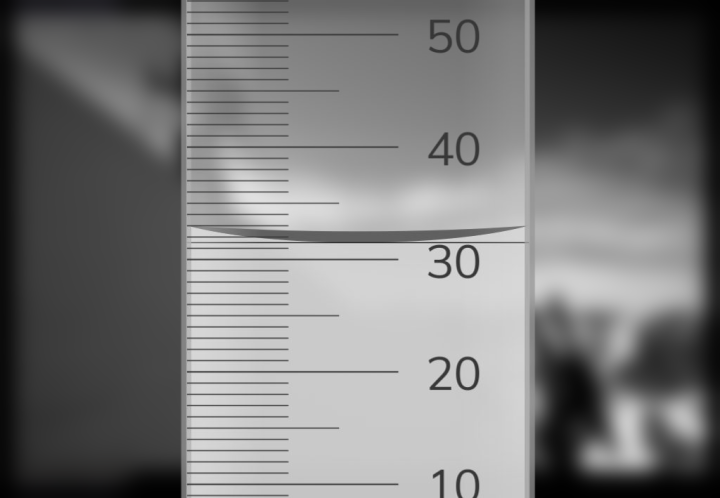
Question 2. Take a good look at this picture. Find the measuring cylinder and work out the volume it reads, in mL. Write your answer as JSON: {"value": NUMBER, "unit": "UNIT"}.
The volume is {"value": 31.5, "unit": "mL"}
